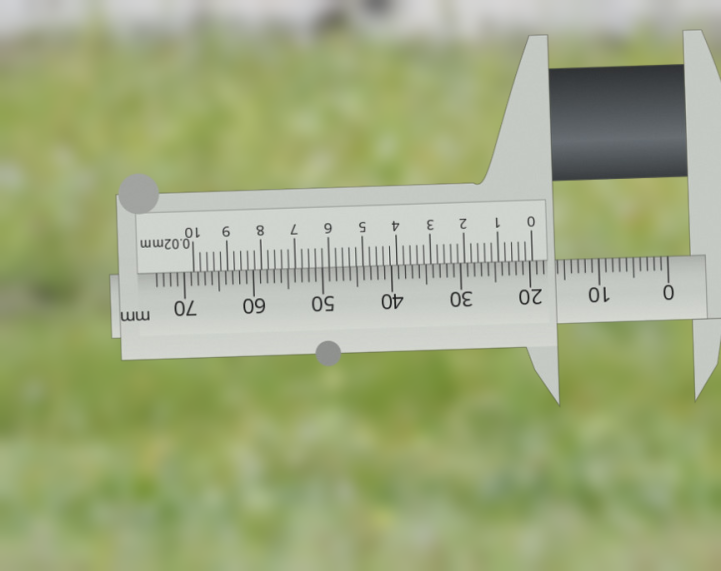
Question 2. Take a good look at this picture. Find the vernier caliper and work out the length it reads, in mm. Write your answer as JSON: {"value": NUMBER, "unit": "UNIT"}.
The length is {"value": 19.6, "unit": "mm"}
